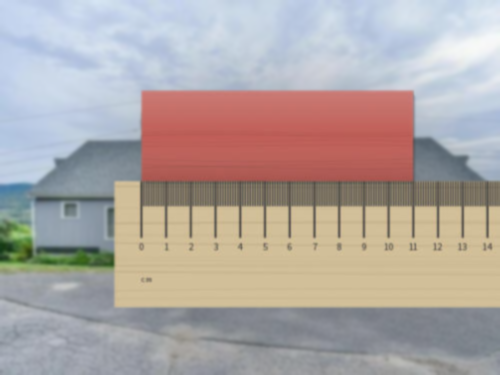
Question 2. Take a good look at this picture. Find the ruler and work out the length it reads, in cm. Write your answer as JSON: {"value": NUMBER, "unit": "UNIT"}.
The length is {"value": 11, "unit": "cm"}
